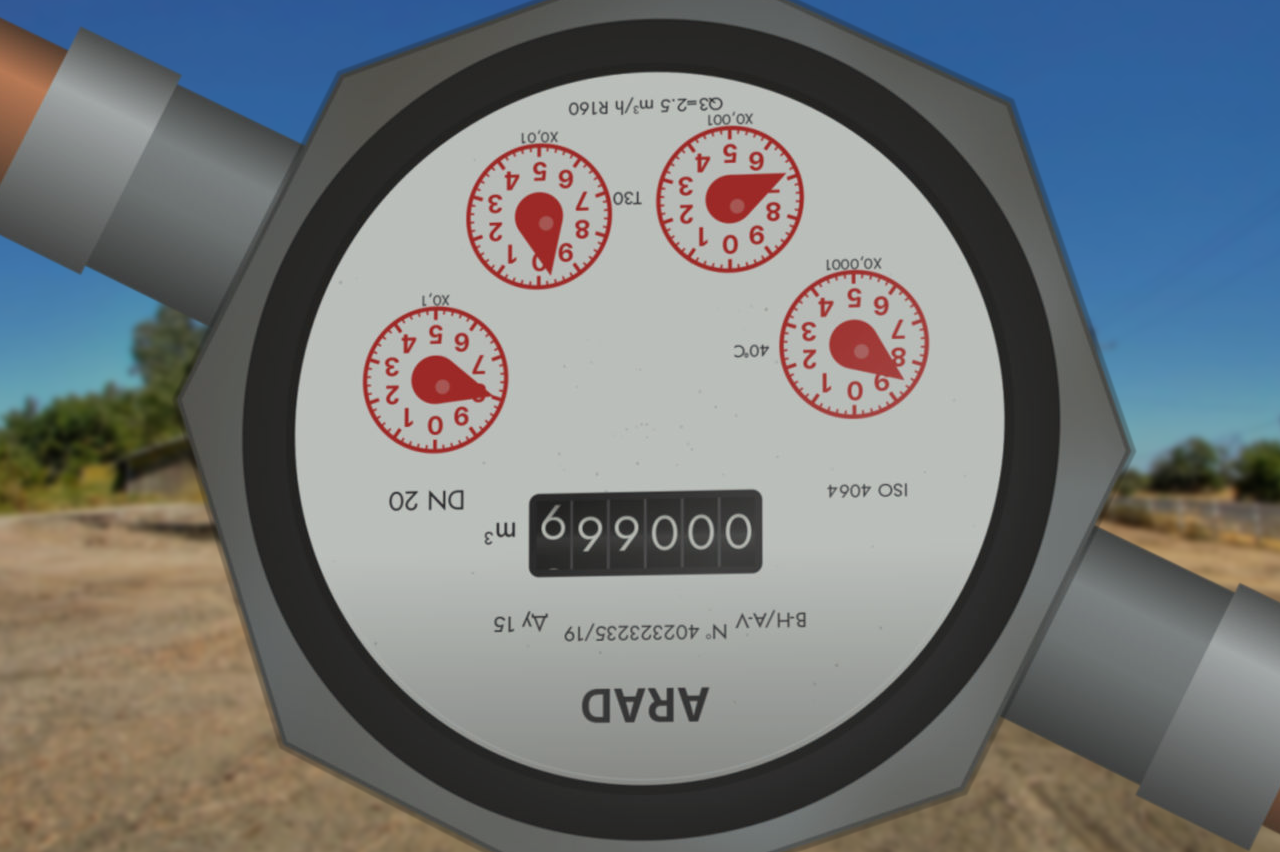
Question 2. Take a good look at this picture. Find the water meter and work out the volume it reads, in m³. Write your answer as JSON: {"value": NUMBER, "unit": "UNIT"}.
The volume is {"value": 668.7968, "unit": "m³"}
